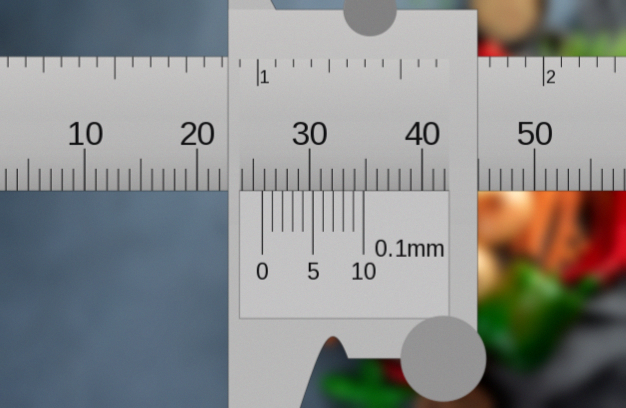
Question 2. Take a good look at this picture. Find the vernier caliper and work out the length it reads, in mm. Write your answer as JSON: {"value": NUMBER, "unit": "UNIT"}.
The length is {"value": 25.8, "unit": "mm"}
